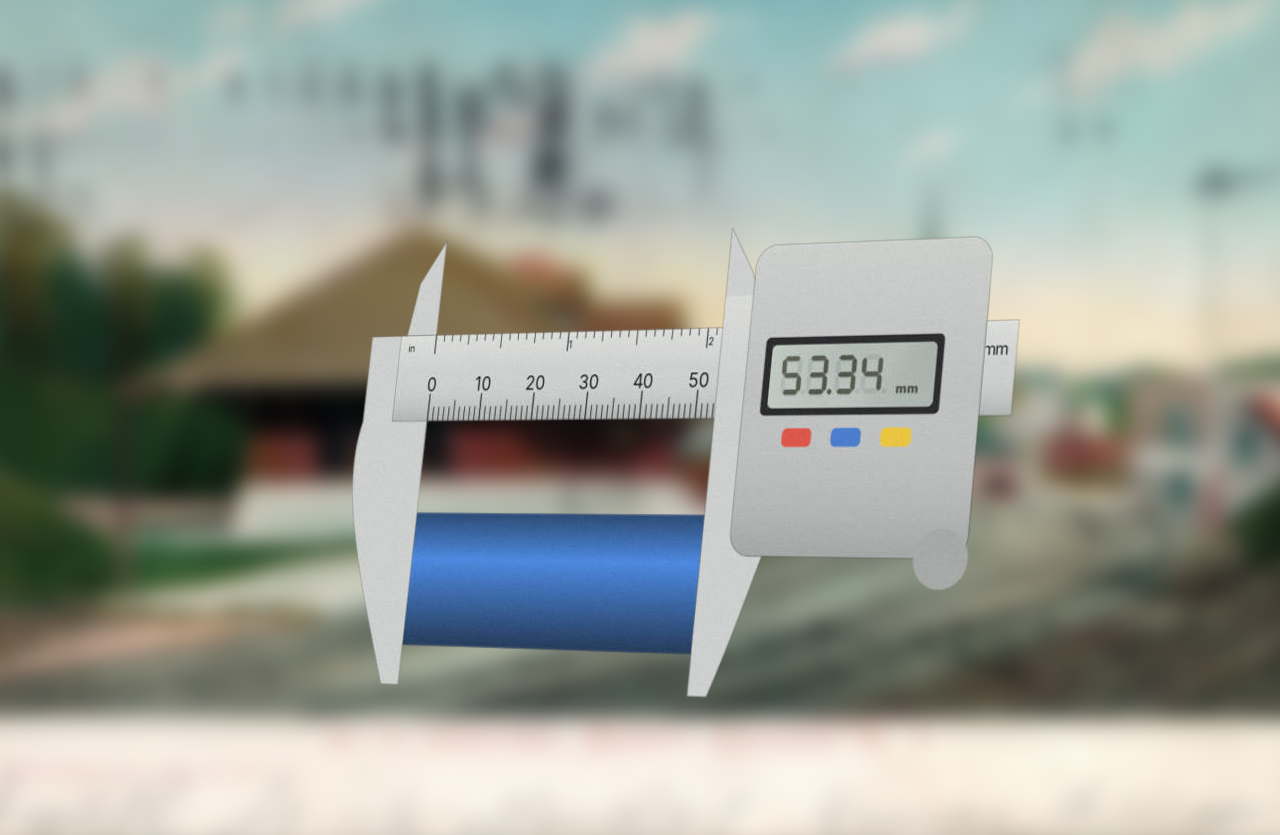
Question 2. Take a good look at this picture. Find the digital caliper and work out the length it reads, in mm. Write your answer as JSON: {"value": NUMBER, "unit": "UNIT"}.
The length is {"value": 53.34, "unit": "mm"}
